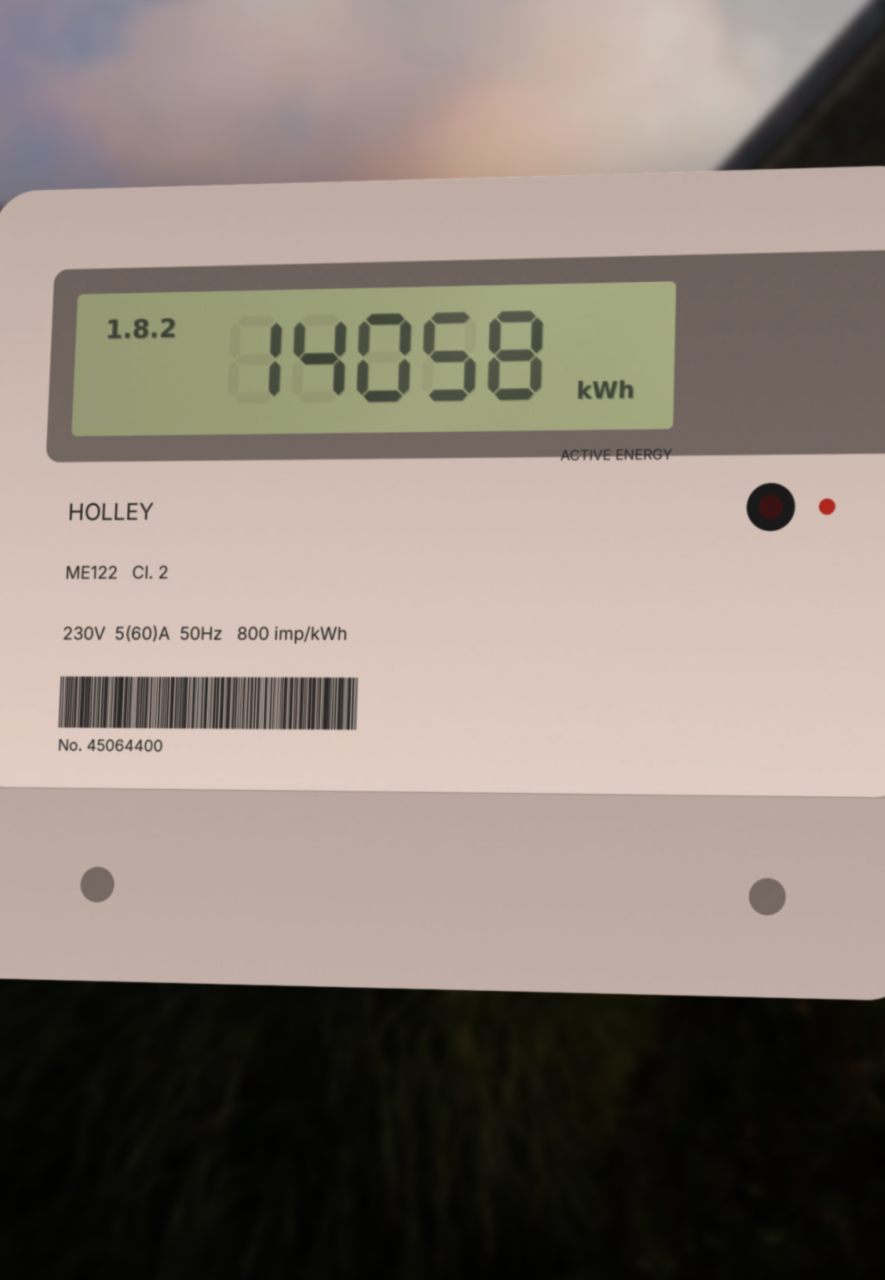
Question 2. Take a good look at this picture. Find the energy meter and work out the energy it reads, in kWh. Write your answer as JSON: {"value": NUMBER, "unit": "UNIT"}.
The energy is {"value": 14058, "unit": "kWh"}
